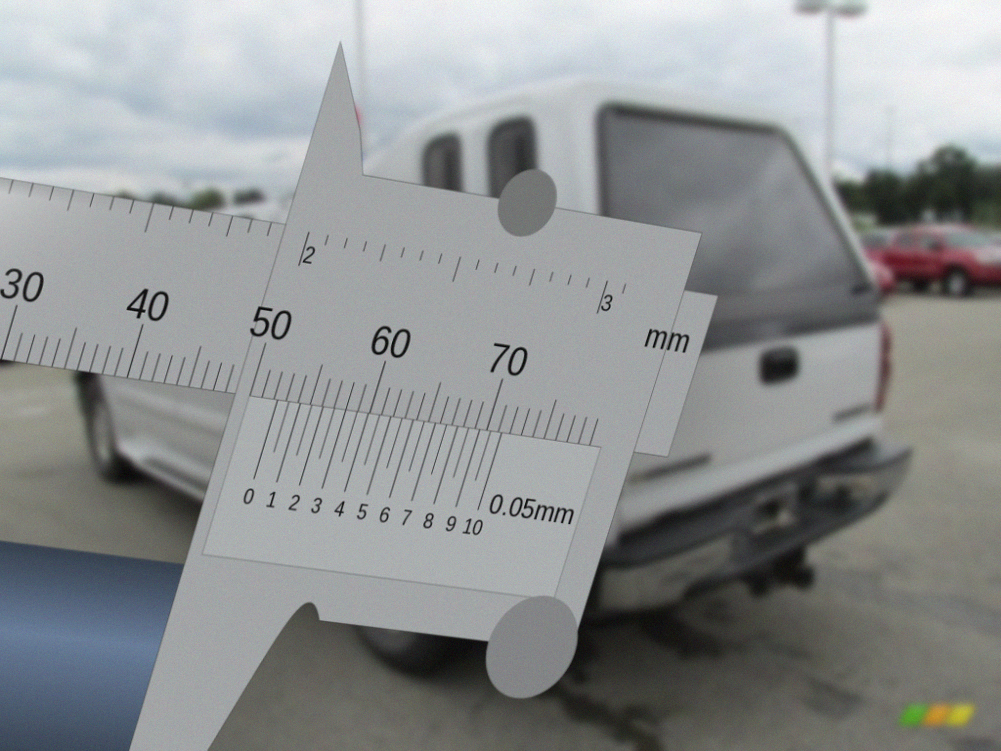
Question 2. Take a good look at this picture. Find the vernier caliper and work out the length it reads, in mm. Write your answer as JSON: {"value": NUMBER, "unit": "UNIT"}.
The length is {"value": 52.3, "unit": "mm"}
